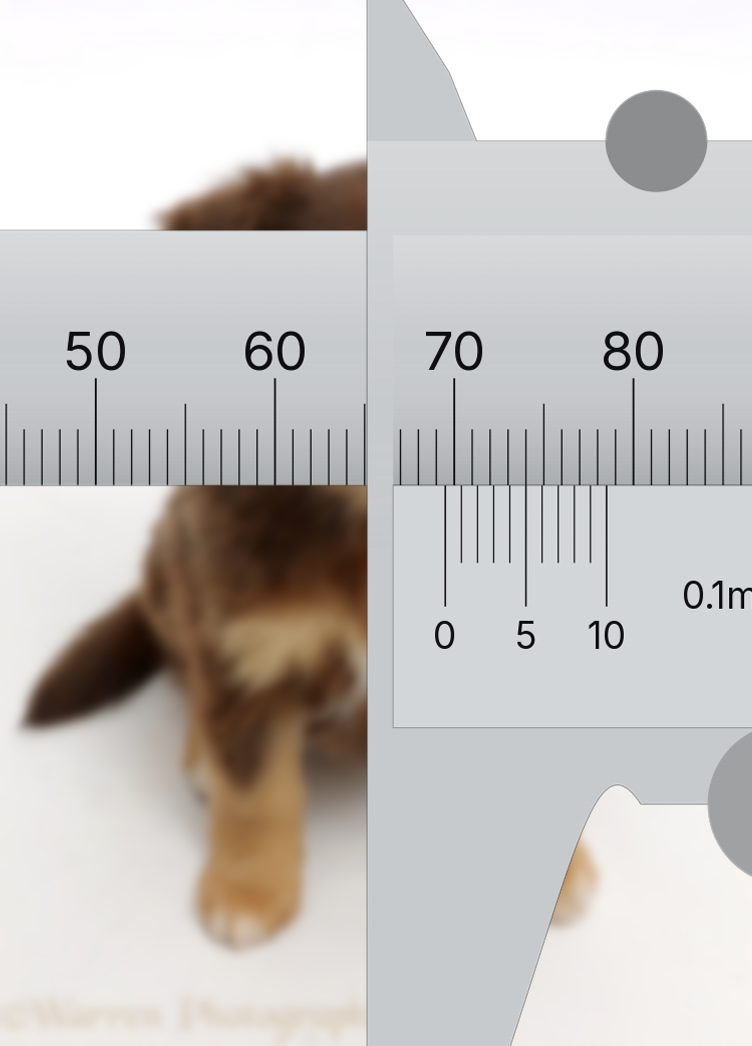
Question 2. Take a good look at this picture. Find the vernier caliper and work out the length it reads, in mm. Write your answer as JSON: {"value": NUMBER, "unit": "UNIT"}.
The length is {"value": 69.5, "unit": "mm"}
